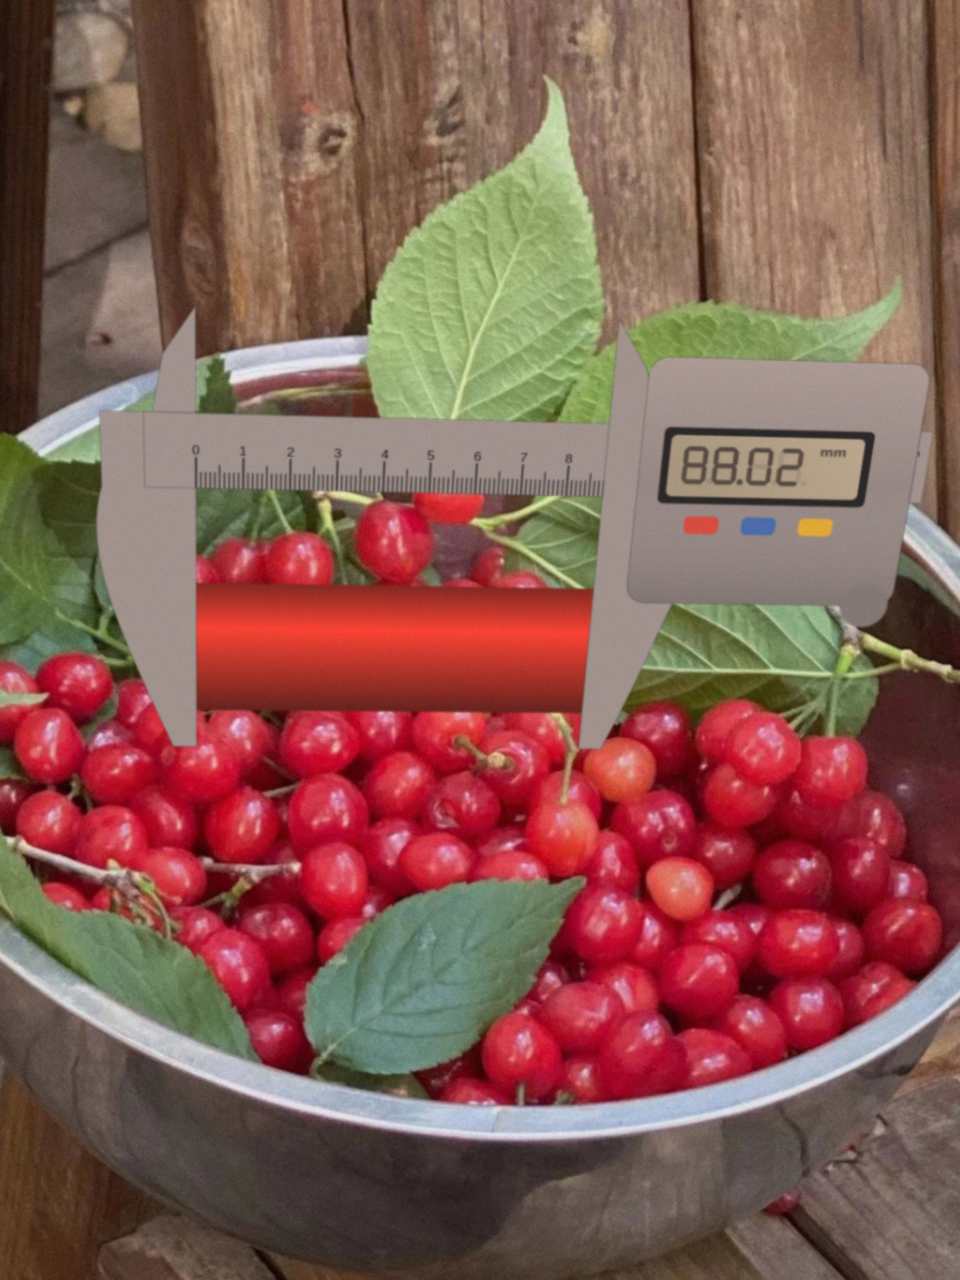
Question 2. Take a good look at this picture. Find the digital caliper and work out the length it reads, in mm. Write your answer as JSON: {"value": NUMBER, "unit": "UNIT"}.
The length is {"value": 88.02, "unit": "mm"}
